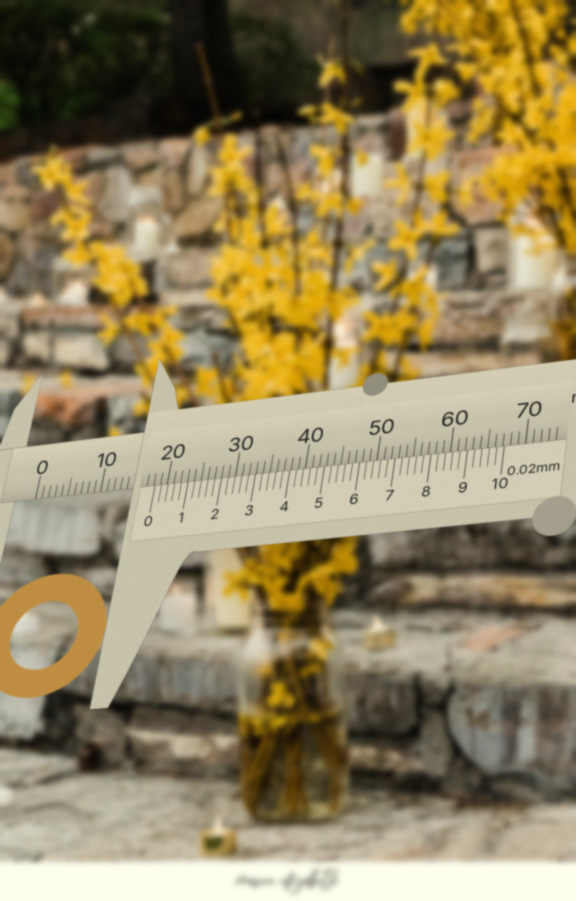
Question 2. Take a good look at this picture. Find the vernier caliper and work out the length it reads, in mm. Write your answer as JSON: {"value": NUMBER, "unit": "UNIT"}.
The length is {"value": 18.2, "unit": "mm"}
